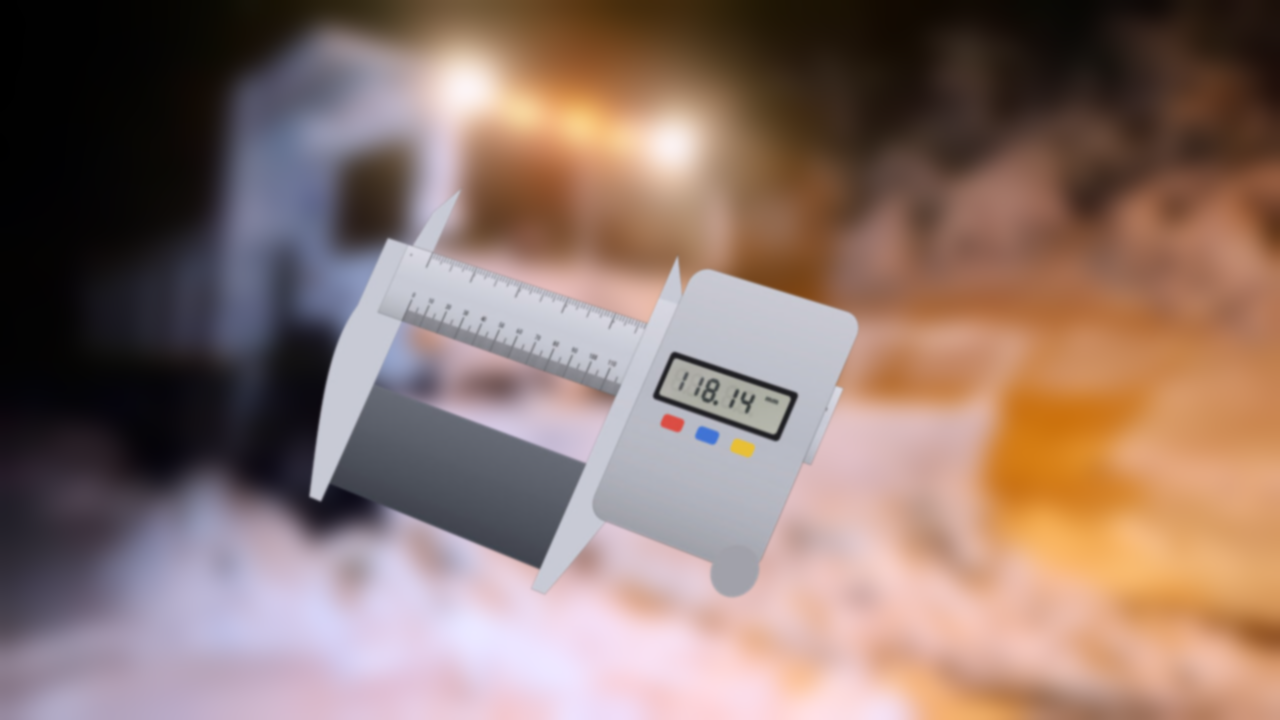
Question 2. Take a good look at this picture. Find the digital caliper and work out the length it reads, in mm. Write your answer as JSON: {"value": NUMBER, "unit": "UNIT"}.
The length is {"value": 118.14, "unit": "mm"}
